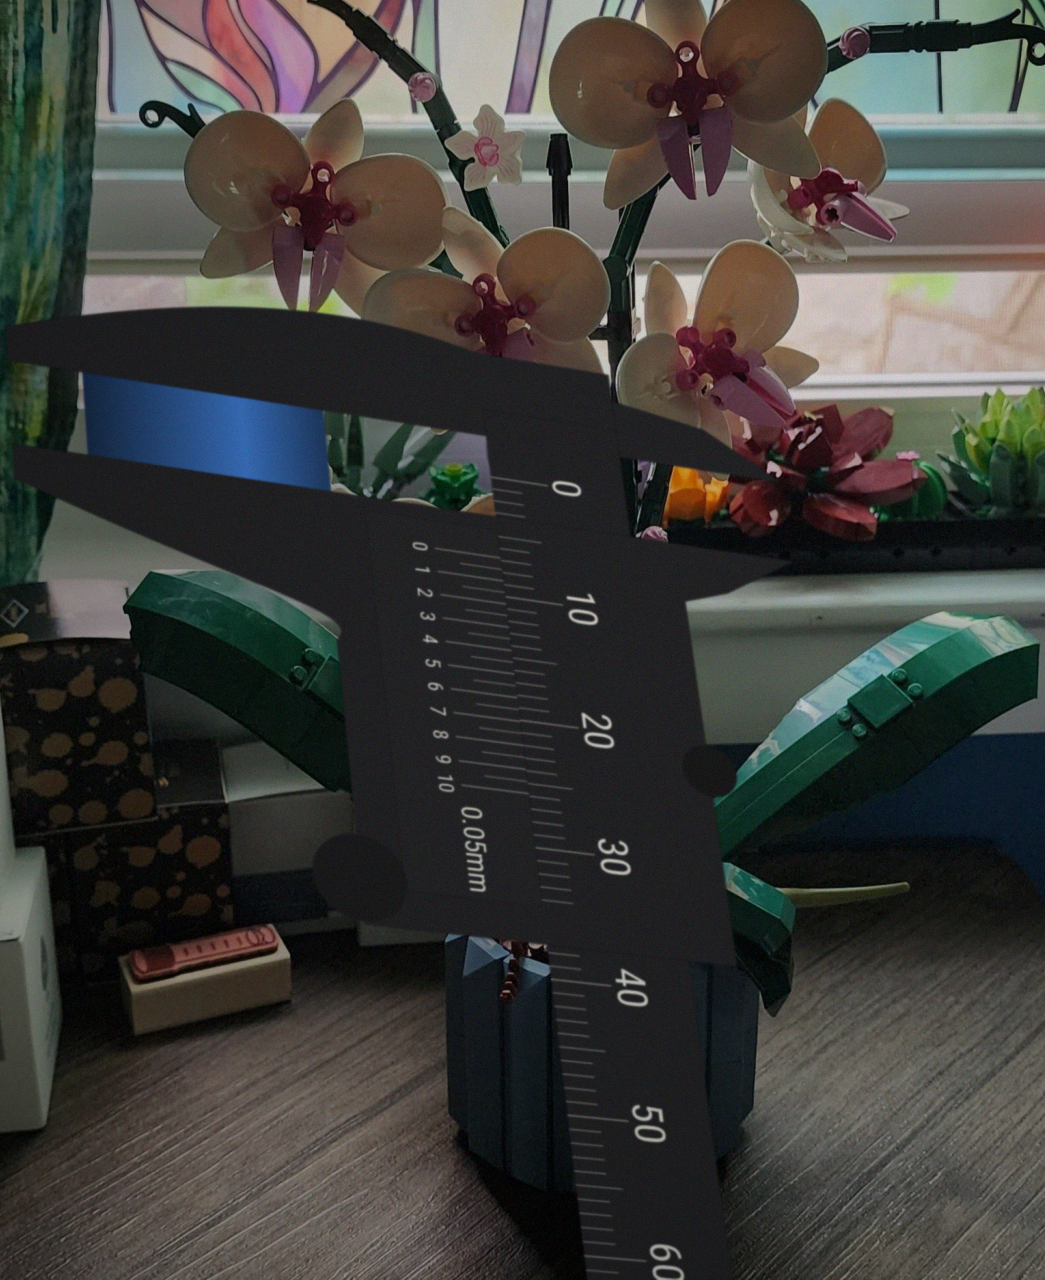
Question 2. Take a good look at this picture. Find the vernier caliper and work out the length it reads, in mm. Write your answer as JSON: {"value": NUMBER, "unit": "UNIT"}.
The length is {"value": 6.8, "unit": "mm"}
